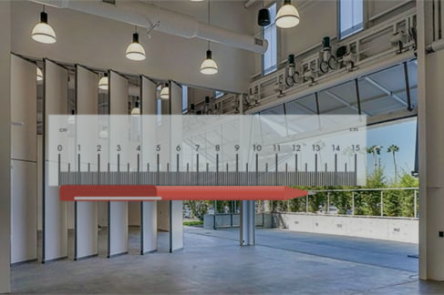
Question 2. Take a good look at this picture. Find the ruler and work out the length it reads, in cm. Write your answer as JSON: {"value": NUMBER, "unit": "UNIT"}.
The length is {"value": 13, "unit": "cm"}
